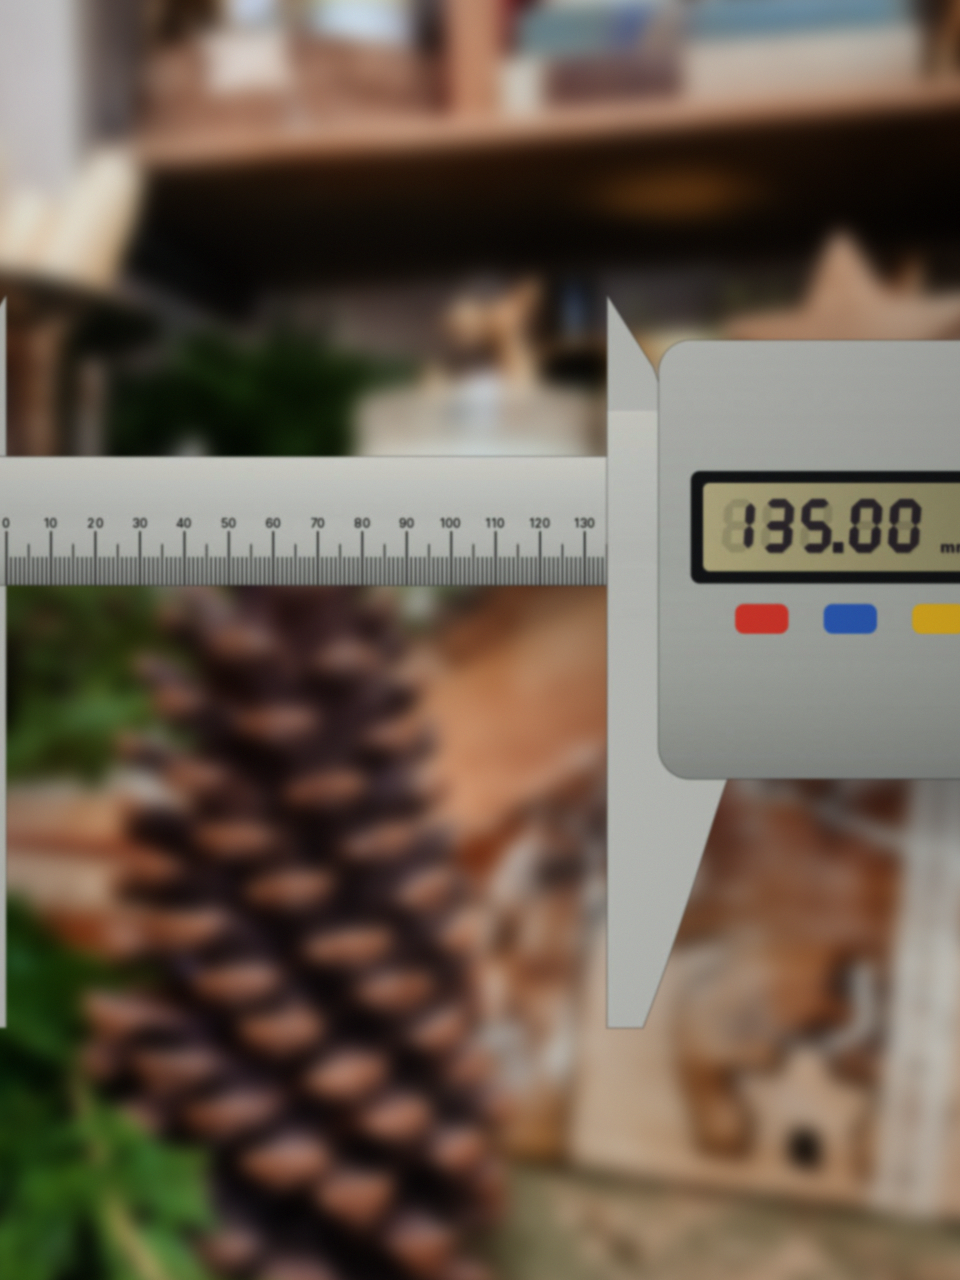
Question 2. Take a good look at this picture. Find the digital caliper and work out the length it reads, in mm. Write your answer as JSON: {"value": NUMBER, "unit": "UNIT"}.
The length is {"value": 135.00, "unit": "mm"}
